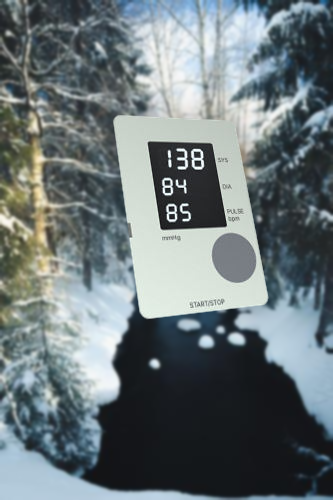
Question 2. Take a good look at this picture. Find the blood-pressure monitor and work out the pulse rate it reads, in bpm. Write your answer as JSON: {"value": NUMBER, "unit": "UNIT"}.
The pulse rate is {"value": 85, "unit": "bpm"}
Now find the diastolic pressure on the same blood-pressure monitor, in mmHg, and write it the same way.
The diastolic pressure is {"value": 84, "unit": "mmHg"}
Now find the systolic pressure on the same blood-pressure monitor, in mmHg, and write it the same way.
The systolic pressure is {"value": 138, "unit": "mmHg"}
